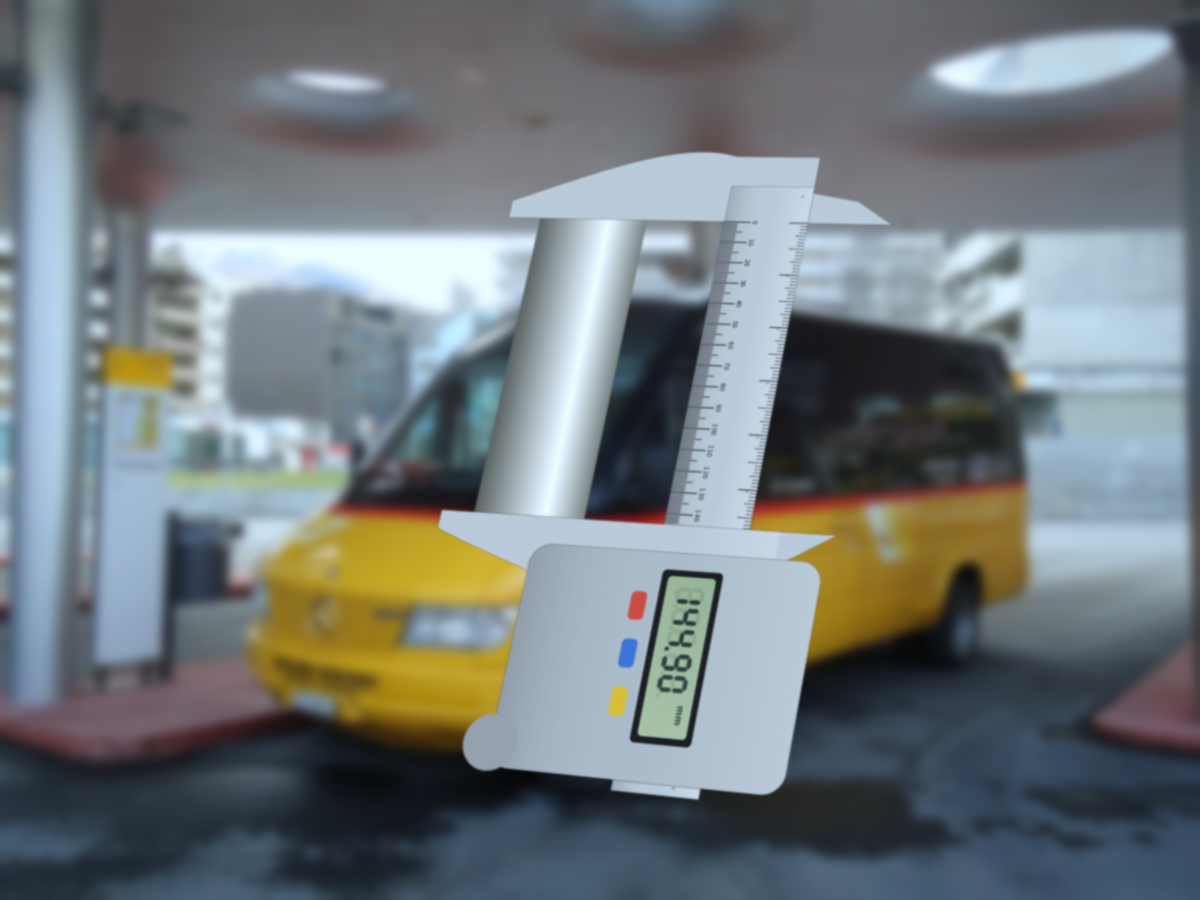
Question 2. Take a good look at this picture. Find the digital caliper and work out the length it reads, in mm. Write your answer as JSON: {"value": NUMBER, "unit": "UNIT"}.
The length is {"value": 144.90, "unit": "mm"}
